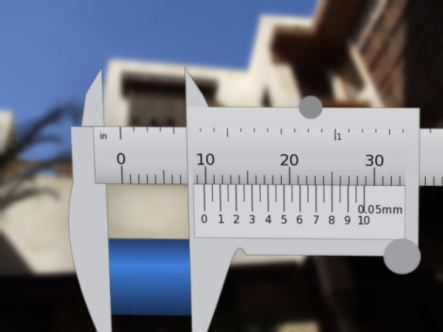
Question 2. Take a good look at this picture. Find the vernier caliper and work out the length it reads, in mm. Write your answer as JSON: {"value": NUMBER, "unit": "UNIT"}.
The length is {"value": 9.8, "unit": "mm"}
